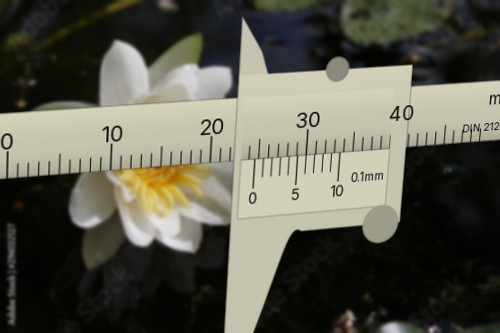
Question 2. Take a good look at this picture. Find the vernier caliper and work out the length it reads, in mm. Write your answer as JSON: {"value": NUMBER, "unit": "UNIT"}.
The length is {"value": 24.6, "unit": "mm"}
